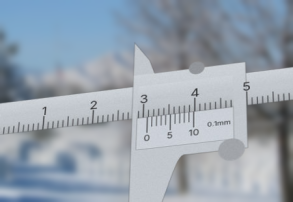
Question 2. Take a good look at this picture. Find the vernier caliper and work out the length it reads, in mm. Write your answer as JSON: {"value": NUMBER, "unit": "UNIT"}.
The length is {"value": 30.8, "unit": "mm"}
